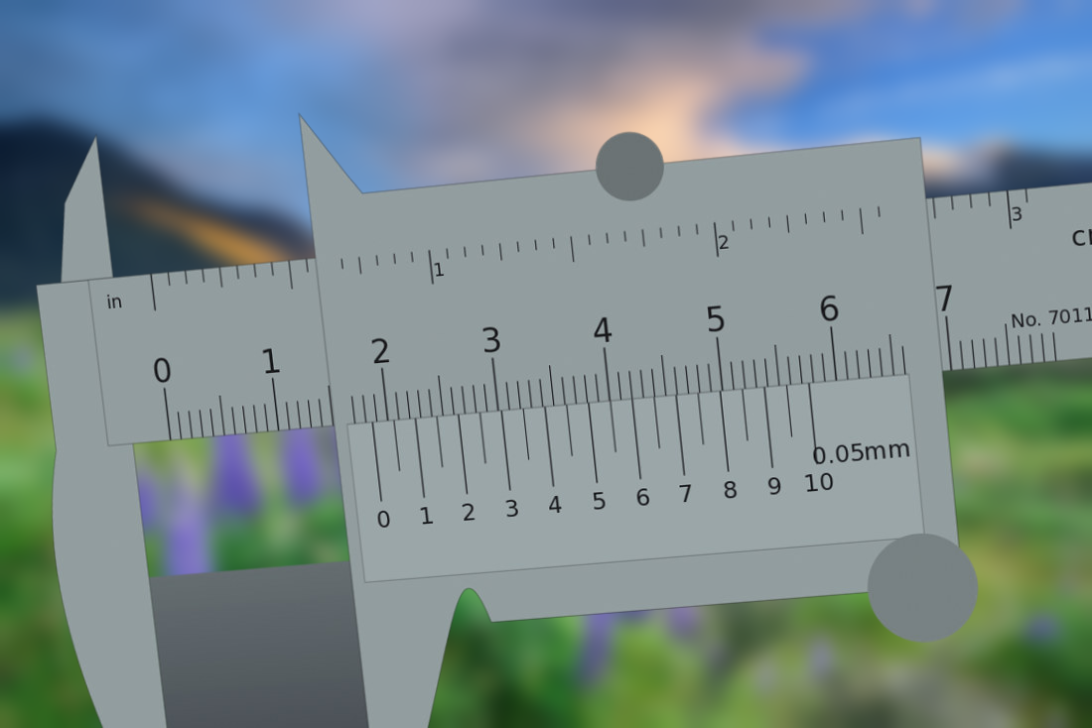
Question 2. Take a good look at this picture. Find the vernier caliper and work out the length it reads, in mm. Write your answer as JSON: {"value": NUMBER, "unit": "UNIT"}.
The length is {"value": 18.6, "unit": "mm"}
